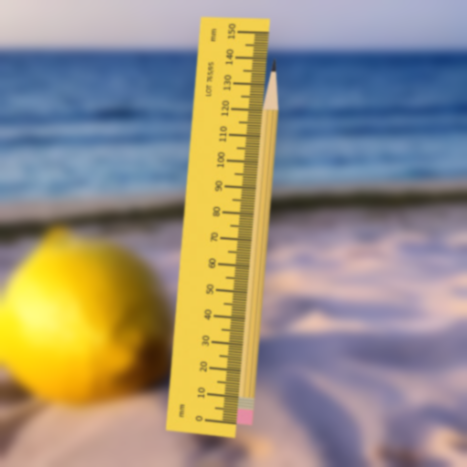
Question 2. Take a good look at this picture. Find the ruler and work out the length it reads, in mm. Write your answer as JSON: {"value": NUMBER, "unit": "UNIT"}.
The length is {"value": 140, "unit": "mm"}
